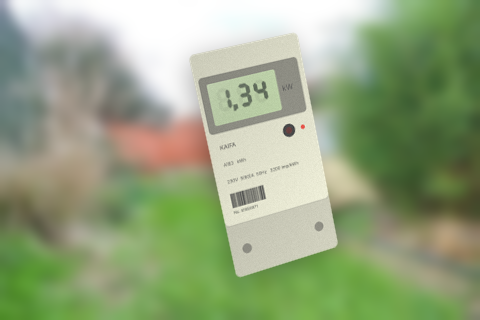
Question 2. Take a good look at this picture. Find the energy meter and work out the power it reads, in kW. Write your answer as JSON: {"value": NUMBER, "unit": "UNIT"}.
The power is {"value": 1.34, "unit": "kW"}
